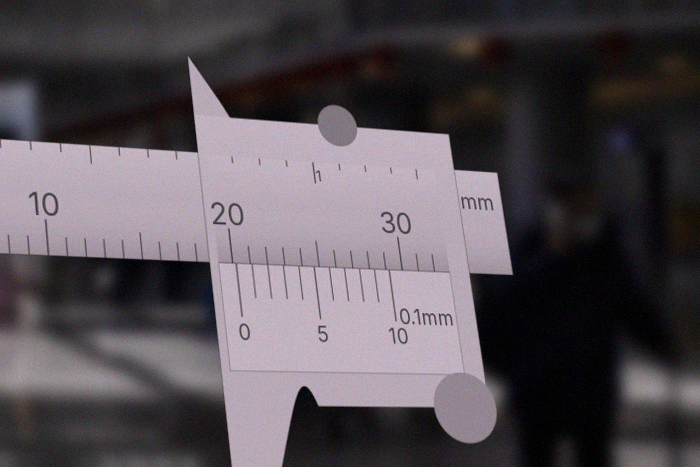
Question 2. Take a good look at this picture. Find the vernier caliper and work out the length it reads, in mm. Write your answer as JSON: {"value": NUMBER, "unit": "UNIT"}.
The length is {"value": 20.2, "unit": "mm"}
